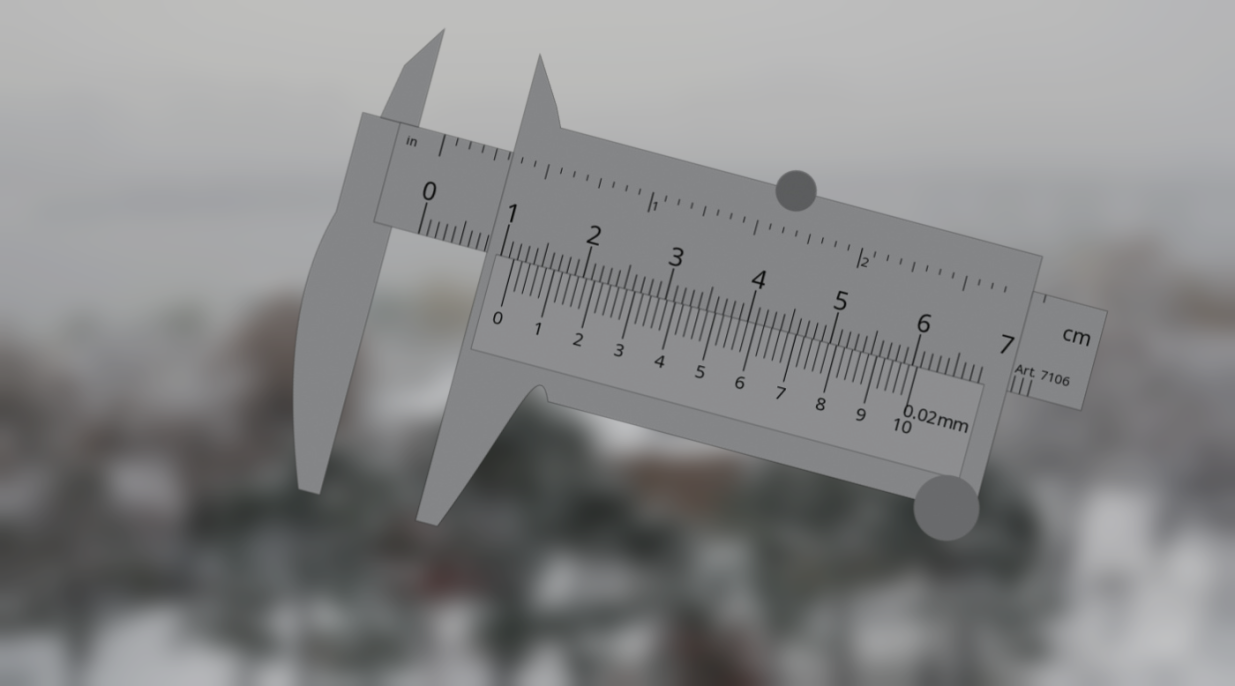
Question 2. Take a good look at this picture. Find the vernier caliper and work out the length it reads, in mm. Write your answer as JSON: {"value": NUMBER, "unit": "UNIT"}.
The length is {"value": 11.6, "unit": "mm"}
